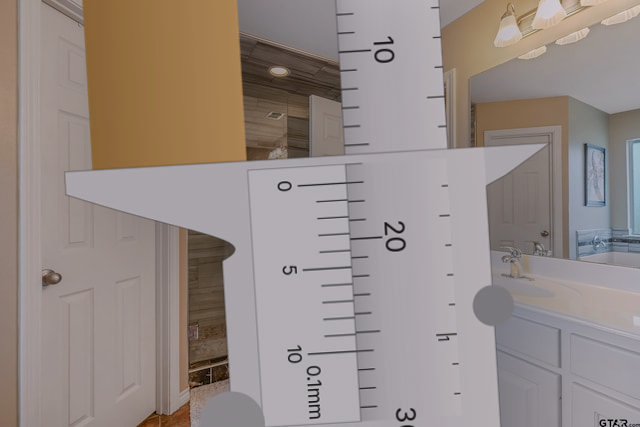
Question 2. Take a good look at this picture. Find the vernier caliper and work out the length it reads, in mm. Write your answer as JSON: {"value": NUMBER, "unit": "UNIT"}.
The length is {"value": 17.0, "unit": "mm"}
